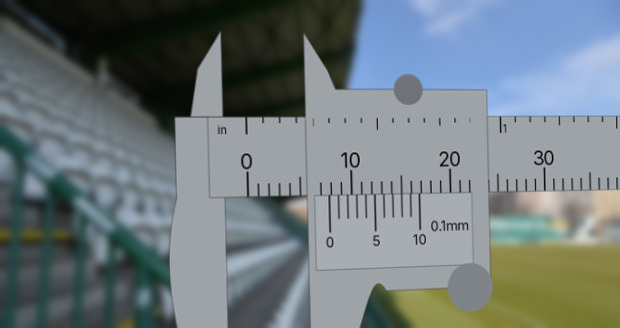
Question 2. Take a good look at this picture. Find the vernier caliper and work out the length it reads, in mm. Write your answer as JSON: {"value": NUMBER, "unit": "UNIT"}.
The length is {"value": 7.8, "unit": "mm"}
